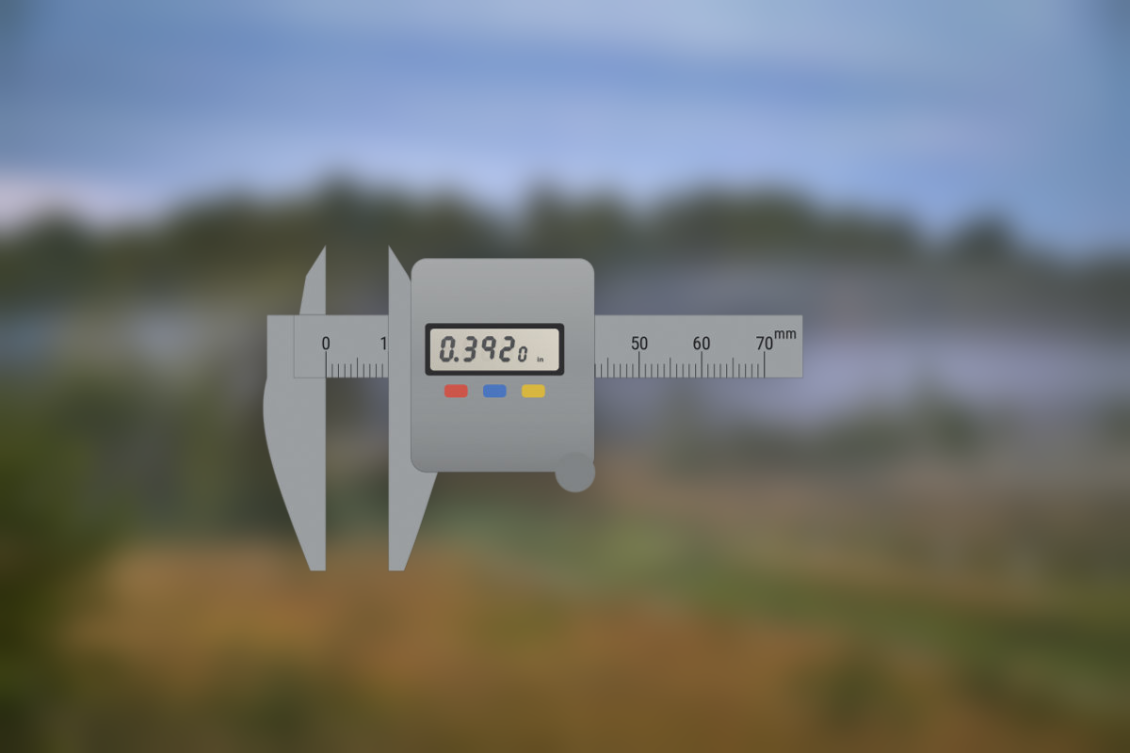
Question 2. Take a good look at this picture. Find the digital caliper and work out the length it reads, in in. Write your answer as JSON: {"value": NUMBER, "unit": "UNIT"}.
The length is {"value": 0.3920, "unit": "in"}
